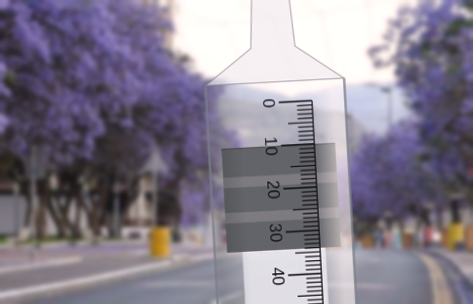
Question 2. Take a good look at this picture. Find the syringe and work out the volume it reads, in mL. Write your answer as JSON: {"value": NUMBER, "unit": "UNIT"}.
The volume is {"value": 10, "unit": "mL"}
